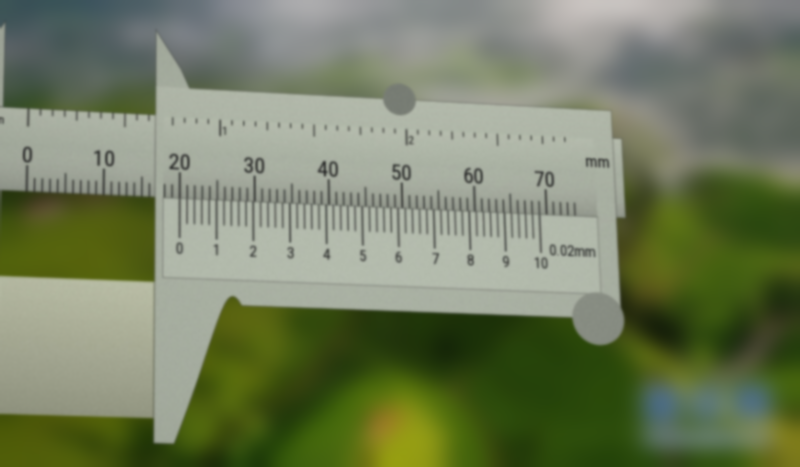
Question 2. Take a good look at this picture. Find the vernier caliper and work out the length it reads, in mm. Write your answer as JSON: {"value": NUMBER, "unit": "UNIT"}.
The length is {"value": 20.0, "unit": "mm"}
